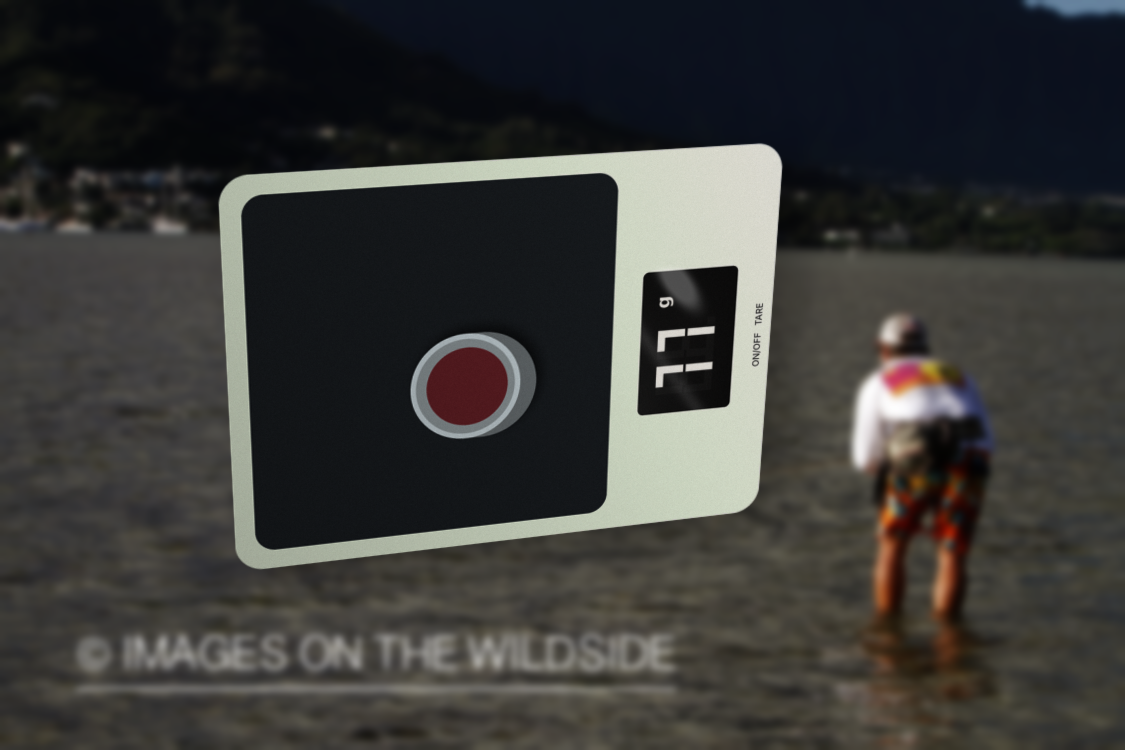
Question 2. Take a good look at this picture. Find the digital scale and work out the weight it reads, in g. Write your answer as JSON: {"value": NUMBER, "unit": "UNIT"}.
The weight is {"value": 77, "unit": "g"}
